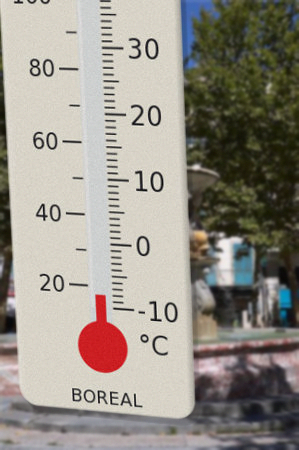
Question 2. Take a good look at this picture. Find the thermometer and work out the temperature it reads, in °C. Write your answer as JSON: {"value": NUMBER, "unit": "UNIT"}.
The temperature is {"value": -8, "unit": "°C"}
